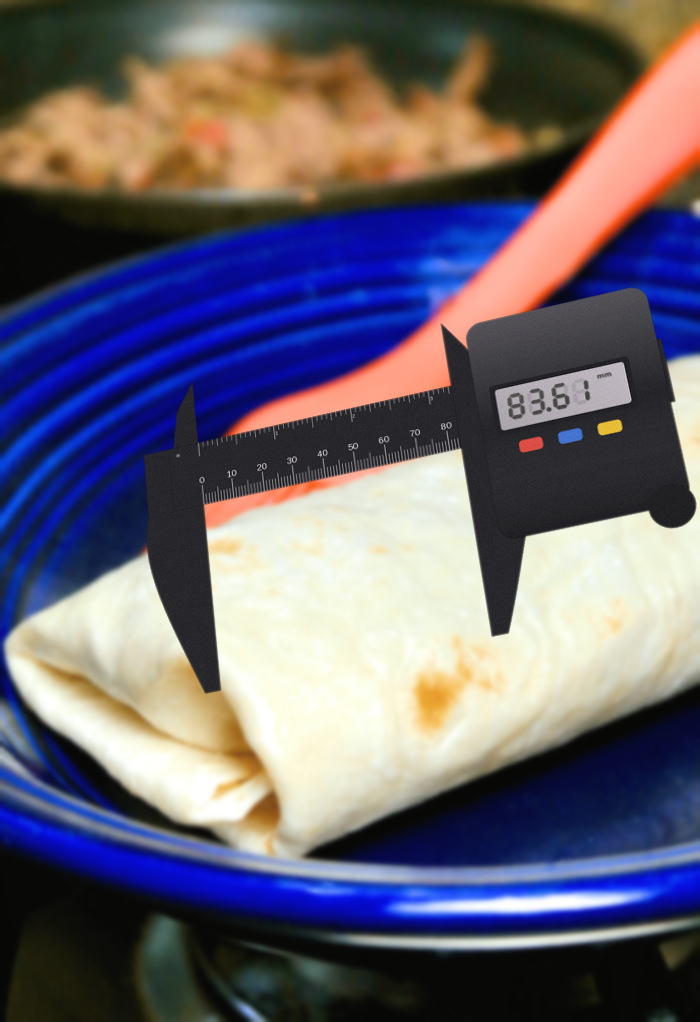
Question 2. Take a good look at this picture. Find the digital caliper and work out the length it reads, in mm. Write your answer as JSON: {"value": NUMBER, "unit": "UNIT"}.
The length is {"value": 83.61, "unit": "mm"}
